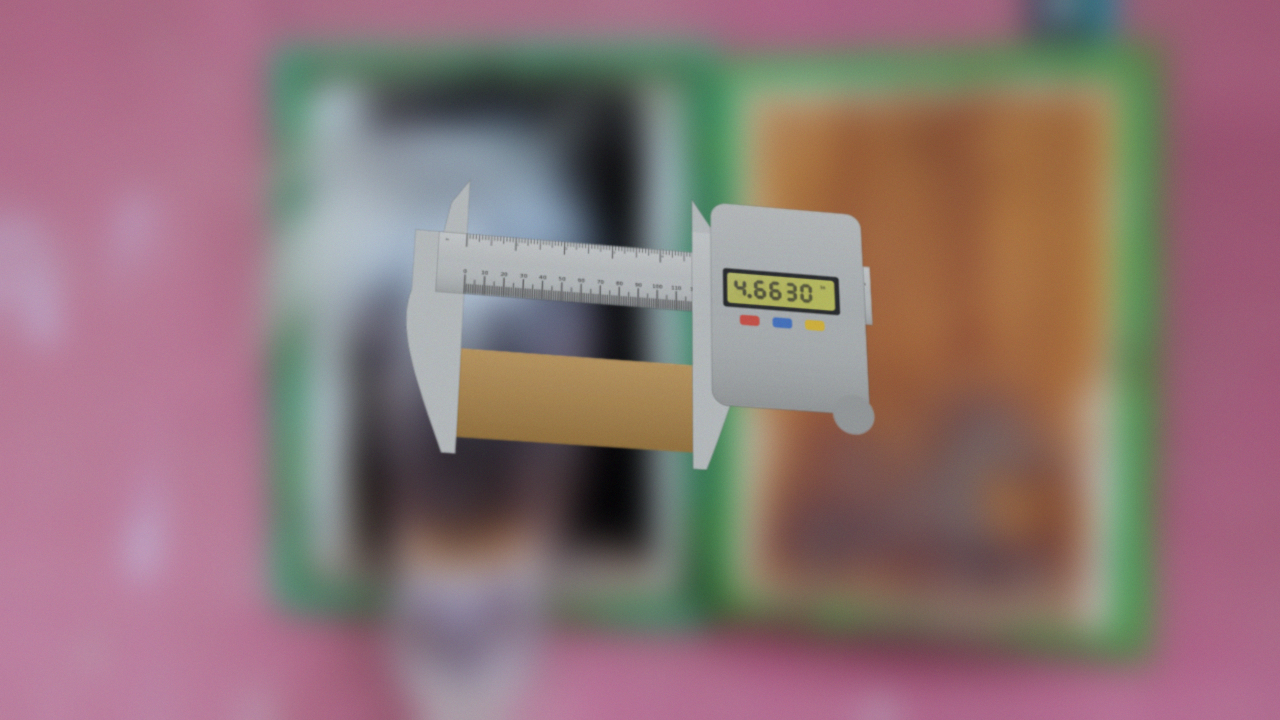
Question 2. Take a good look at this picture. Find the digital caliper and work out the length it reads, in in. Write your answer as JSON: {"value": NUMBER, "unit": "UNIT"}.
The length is {"value": 4.6630, "unit": "in"}
